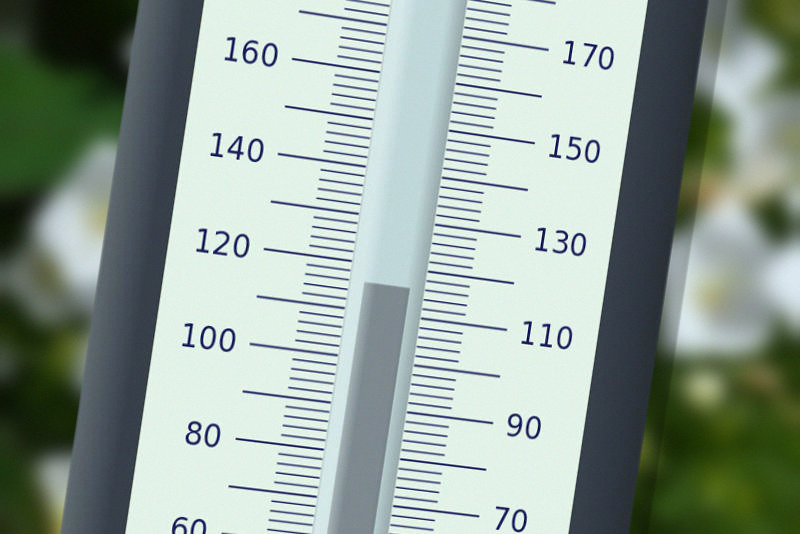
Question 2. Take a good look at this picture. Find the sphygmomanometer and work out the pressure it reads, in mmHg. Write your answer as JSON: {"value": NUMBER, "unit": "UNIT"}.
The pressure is {"value": 116, "unit": "mmHg"}
